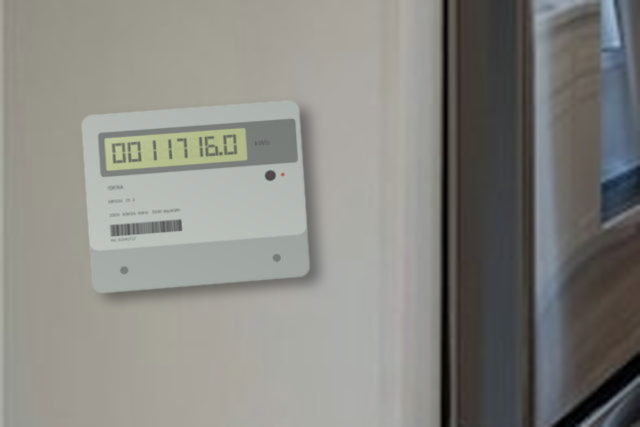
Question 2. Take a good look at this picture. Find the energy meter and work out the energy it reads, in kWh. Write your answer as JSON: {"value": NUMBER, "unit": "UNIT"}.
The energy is {"value": 11716.0, "unit": "kWh"}
